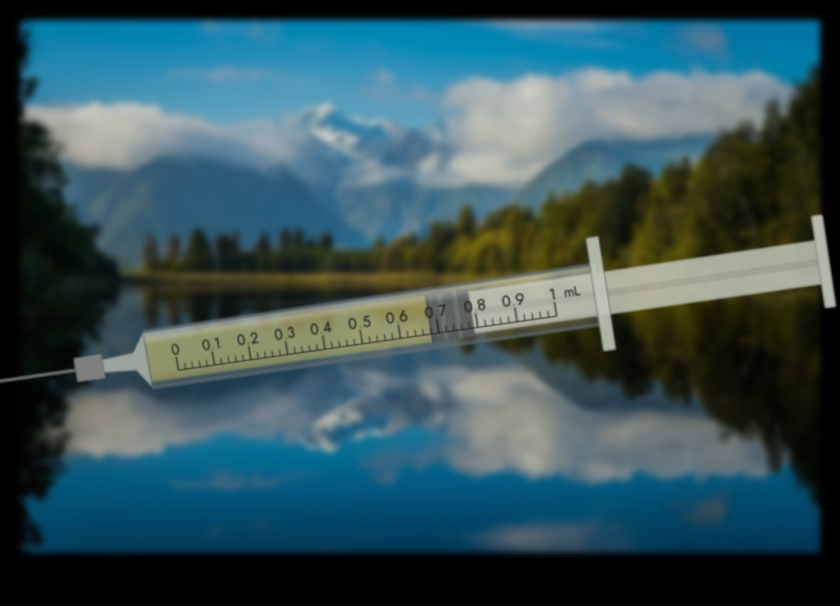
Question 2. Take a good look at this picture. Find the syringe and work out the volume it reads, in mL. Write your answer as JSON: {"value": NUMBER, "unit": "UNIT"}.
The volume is {"value": 0.68, "unit": "mL"}
